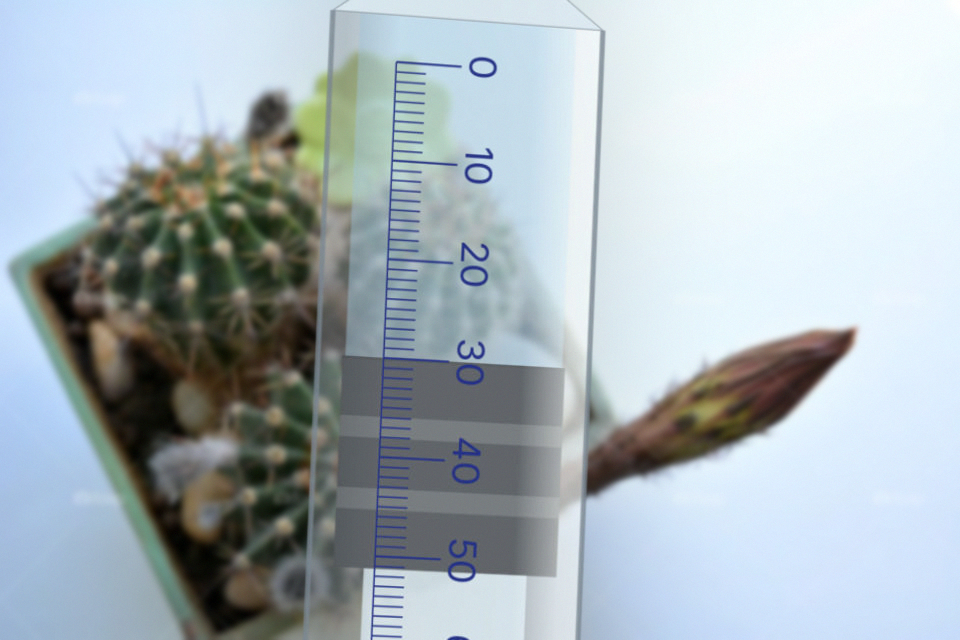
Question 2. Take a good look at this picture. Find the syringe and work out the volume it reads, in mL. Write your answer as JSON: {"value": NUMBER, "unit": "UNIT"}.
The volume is {"value": 30, "unit": "mL"}
